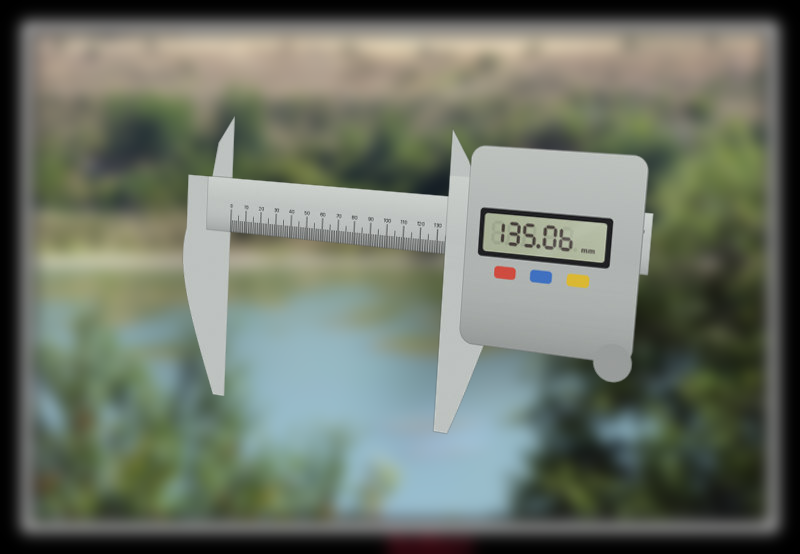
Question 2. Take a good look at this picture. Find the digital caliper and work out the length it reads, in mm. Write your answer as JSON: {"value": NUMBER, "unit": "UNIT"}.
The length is {"value": 135.06, "unit": "mm"}
